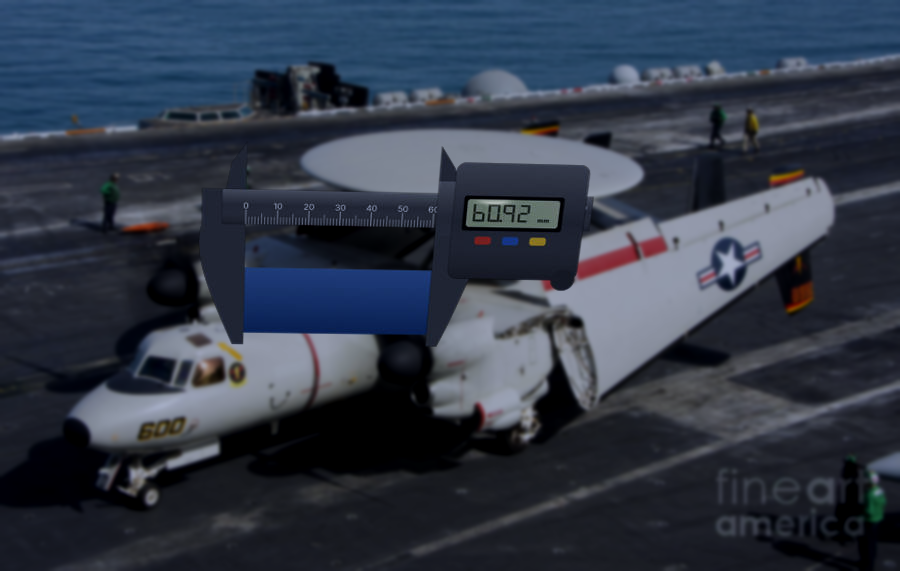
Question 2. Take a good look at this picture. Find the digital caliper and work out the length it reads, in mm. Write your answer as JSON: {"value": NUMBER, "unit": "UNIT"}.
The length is {"value": 60.92, "unit": "mm"}
